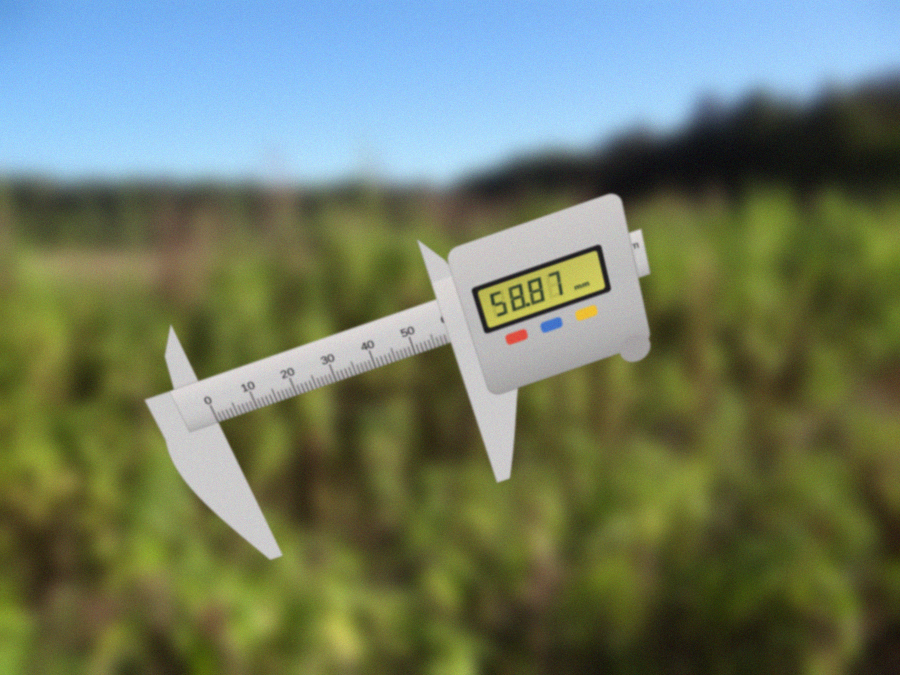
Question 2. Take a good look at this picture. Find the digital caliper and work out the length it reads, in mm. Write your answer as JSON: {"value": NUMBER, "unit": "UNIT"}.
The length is {"value": 58.87, "unit": "mm"}
